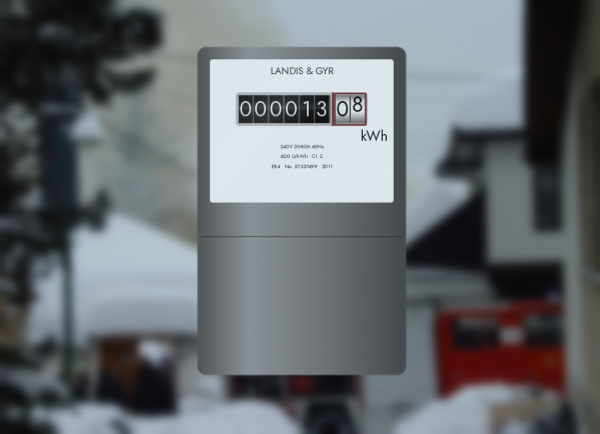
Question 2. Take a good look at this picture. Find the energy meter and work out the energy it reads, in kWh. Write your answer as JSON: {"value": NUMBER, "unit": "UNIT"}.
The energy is {"value": 13.08, "unit": "kWh"}
